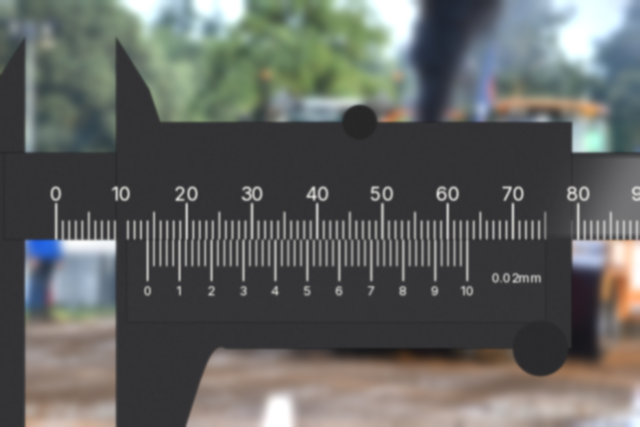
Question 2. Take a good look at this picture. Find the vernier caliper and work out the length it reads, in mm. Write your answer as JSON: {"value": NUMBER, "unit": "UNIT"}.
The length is {"value": 14.0, "unit": "mm"}
